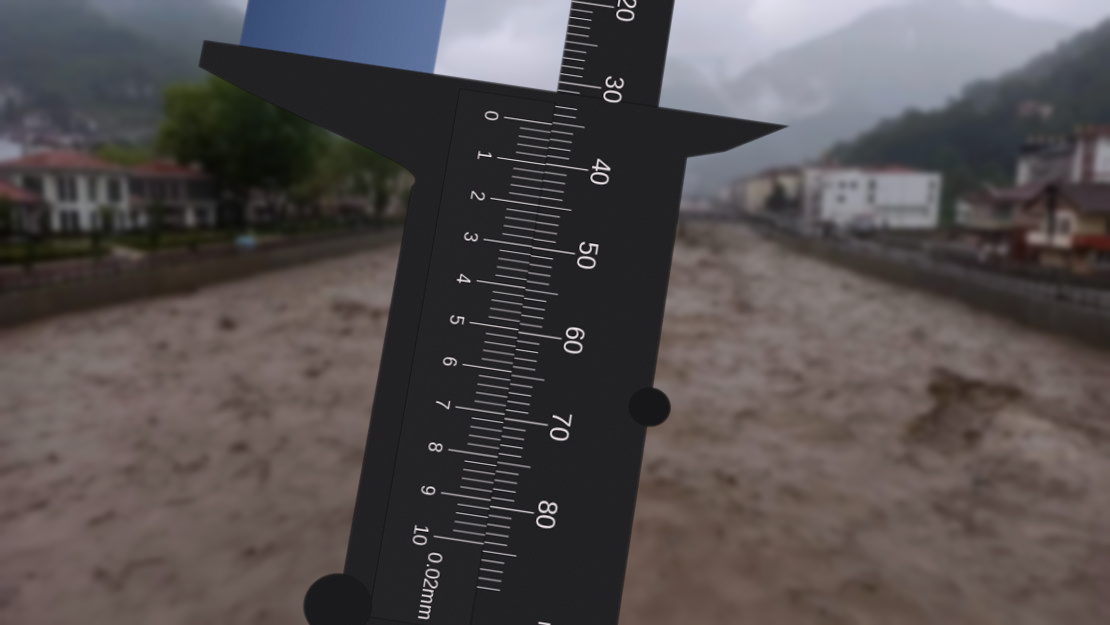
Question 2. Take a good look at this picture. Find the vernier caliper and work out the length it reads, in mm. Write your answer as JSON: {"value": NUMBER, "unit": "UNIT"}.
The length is {"value": 35.2, "unit": "mm"}
